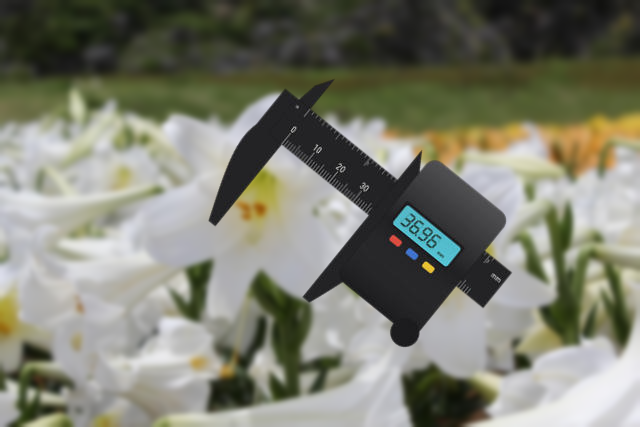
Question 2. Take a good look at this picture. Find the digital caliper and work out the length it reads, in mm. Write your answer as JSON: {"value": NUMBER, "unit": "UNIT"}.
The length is {"value": 36.96, "unit": "mm"}
